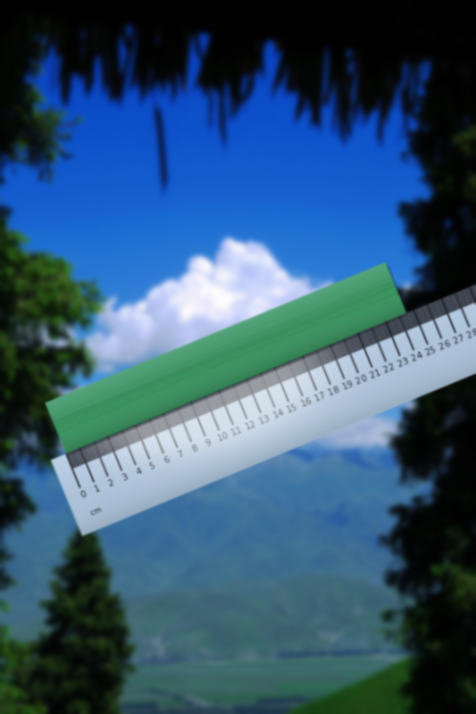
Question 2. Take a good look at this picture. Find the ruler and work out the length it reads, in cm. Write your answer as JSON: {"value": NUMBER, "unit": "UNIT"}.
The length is {"value": 24.5, "unit": "cm"}
